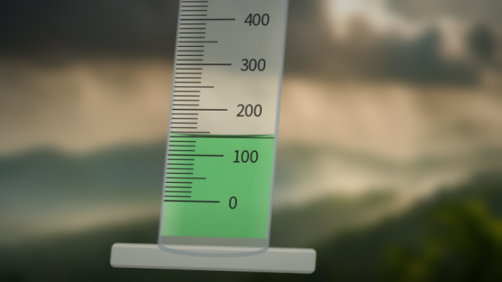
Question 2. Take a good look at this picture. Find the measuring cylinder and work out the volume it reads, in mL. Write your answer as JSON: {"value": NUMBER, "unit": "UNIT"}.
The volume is {"value": 140, "unit": "mL"}
